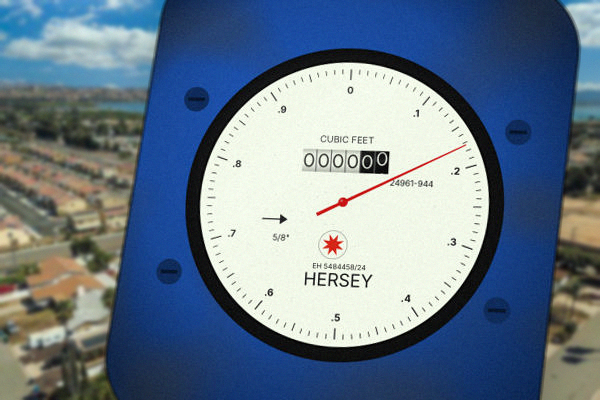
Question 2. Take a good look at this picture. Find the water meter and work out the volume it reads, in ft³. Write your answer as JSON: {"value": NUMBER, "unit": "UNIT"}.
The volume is {"value": 0.17, "unit": "ft³"}
